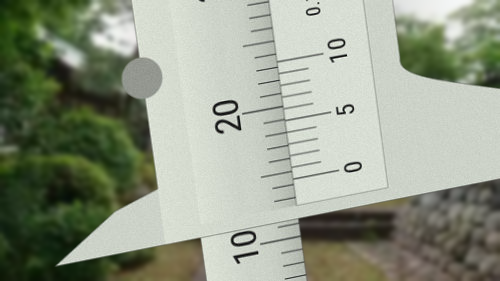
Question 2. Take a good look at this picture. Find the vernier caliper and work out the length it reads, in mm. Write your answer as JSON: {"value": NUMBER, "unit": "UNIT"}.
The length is {"value": 14.4, "unit": "mm"}
